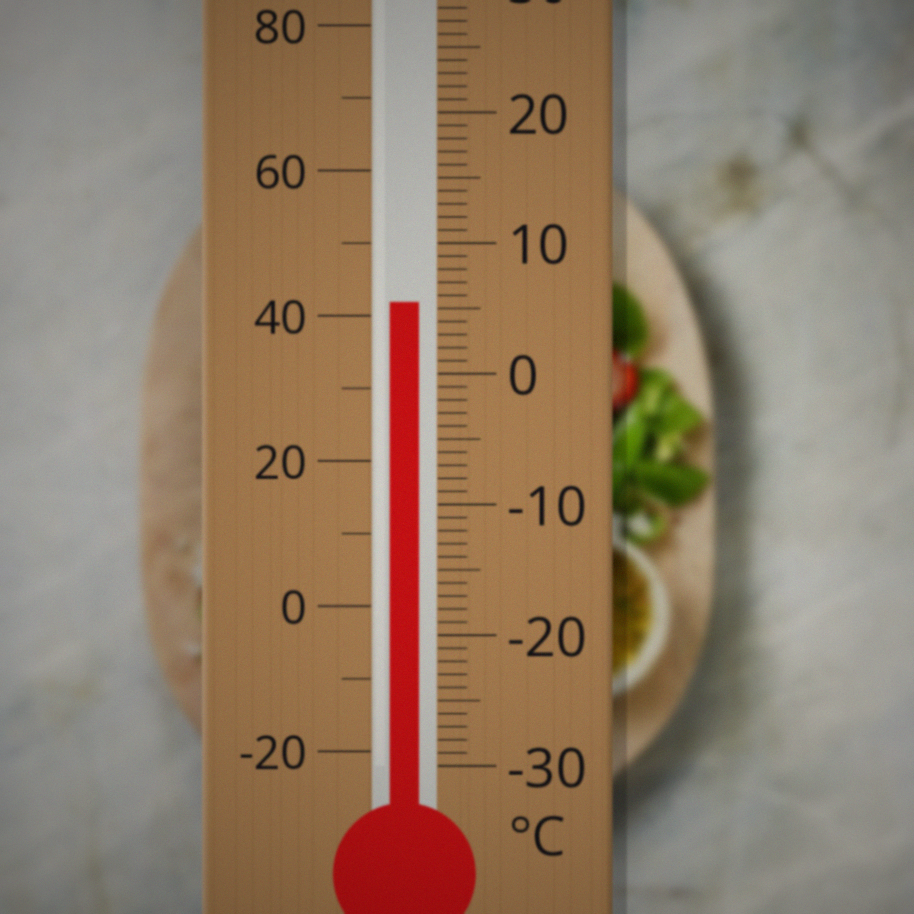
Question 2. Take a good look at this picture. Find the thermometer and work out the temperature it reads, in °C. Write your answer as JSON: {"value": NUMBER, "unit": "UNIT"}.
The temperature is {"value": 5.5, "unit": "°C"}
